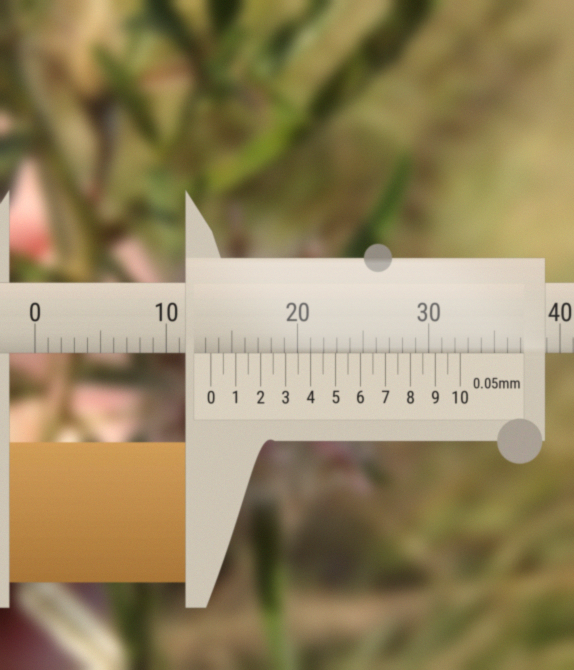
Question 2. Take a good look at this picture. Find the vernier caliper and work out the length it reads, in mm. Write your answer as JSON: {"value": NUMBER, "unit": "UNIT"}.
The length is {"value": 13.4, "unit": "mm"}
